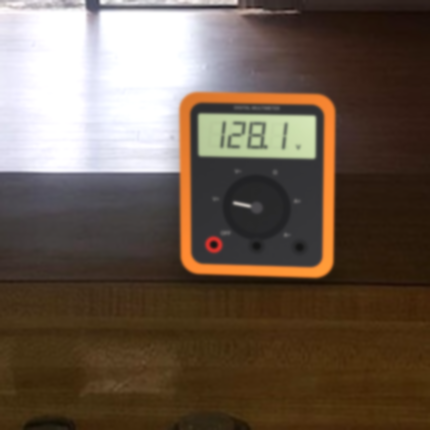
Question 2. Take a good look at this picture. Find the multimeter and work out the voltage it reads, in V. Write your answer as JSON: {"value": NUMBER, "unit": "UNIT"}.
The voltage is {"value": 128.1, "unit": "V"}
